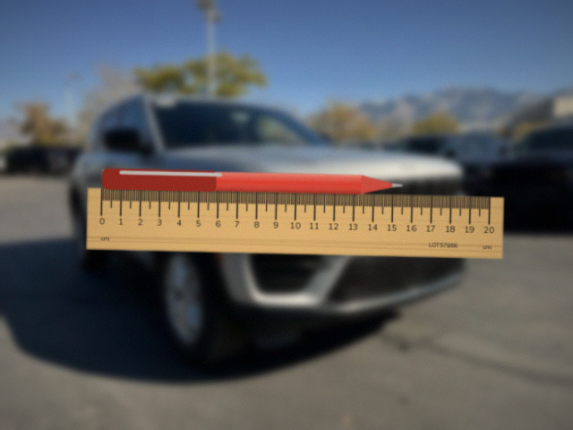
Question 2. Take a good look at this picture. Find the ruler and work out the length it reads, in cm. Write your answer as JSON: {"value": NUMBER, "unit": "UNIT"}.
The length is {"value": 15.5, "unit": "cm"}
